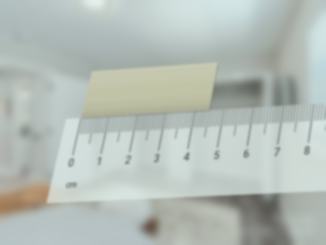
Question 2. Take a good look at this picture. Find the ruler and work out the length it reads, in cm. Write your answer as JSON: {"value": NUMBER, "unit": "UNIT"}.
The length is {"value": 4.5, "unit": "cm"}
